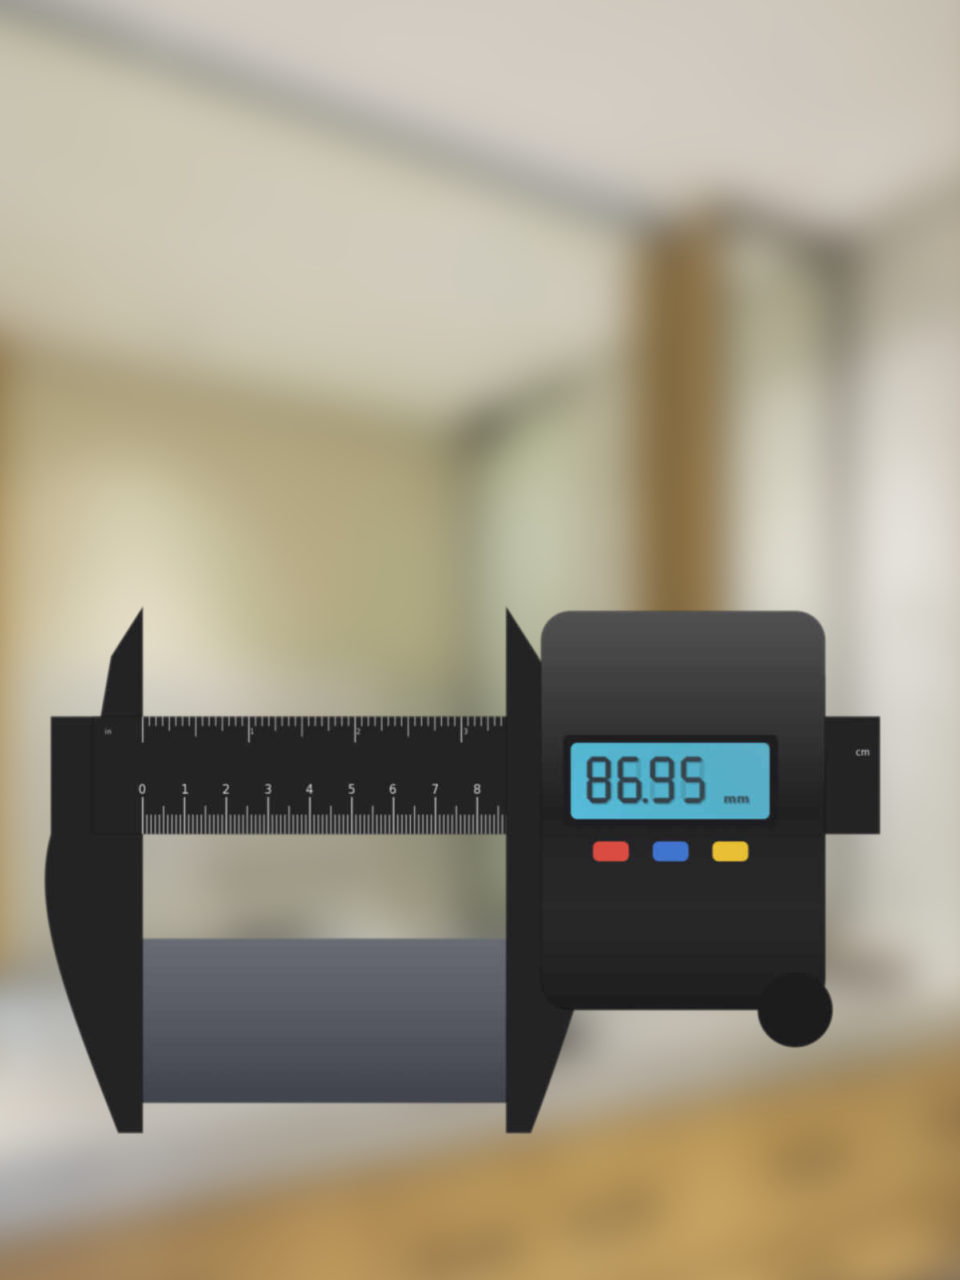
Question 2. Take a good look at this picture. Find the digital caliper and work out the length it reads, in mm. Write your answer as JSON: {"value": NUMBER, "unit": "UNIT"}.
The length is {"value": 86.95, "unit": "mm"}
